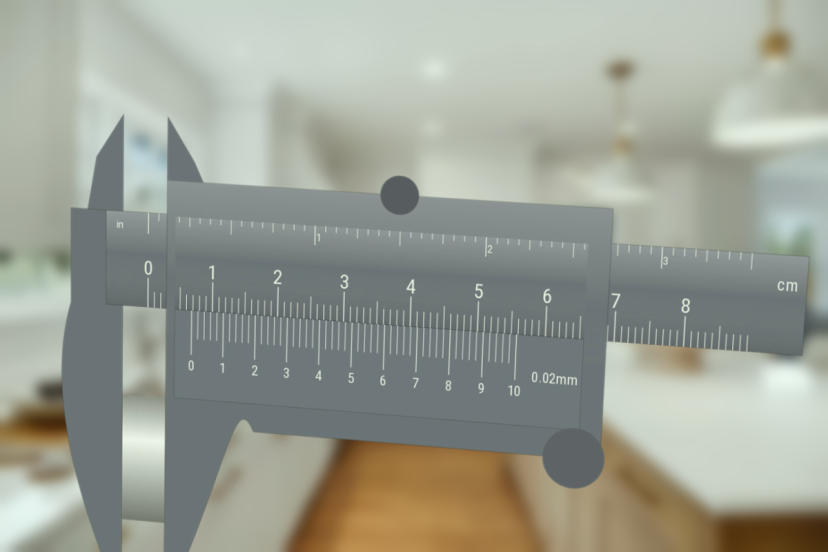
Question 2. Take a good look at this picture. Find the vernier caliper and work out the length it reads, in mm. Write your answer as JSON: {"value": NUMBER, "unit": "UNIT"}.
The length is {"value": 6.8, "unit": "mm"}
